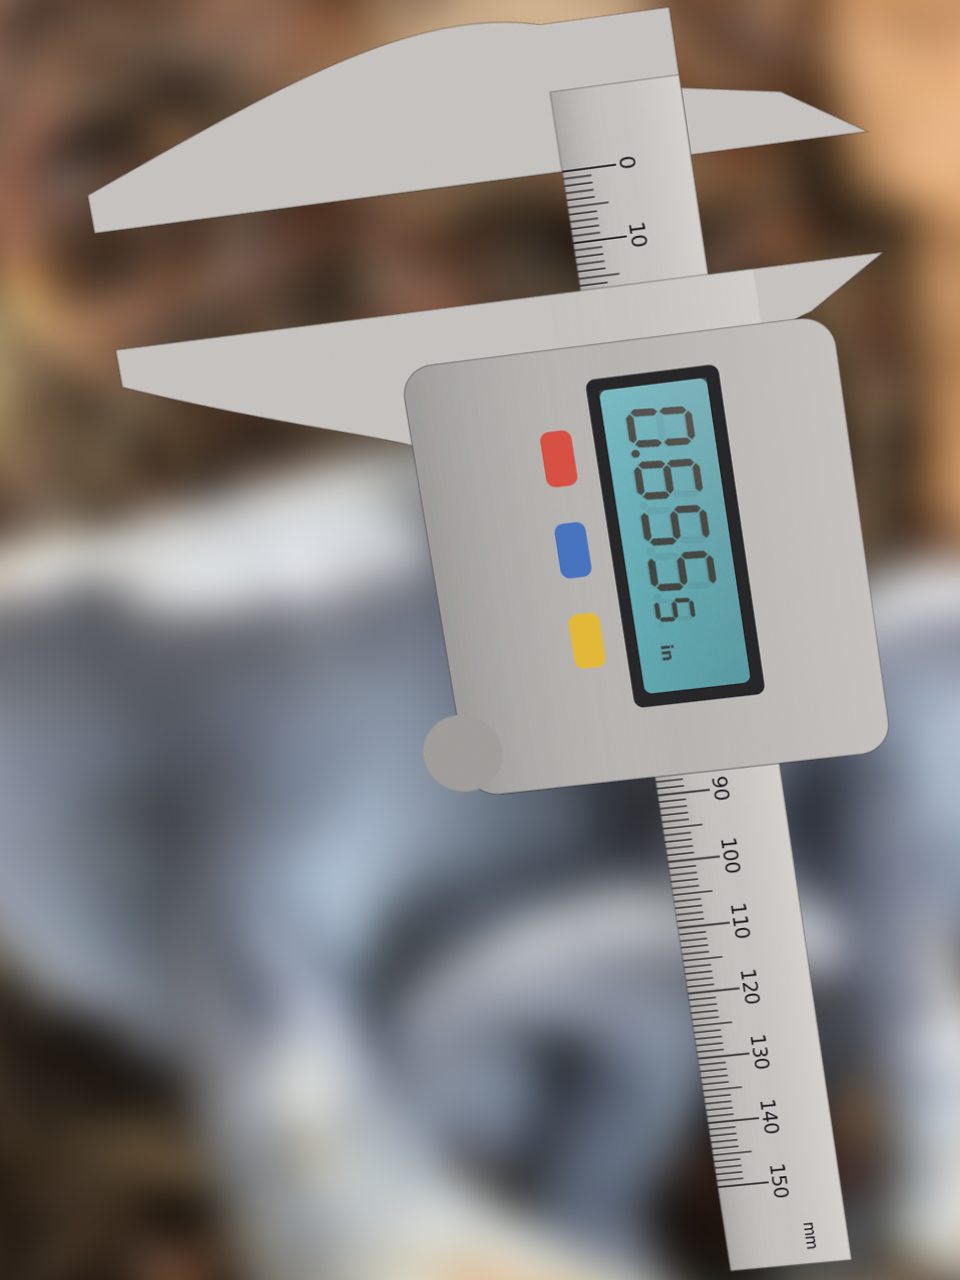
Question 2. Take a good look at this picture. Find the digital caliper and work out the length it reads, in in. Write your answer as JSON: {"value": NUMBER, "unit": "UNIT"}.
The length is {"value": 0.6555, "unit": "in"}
